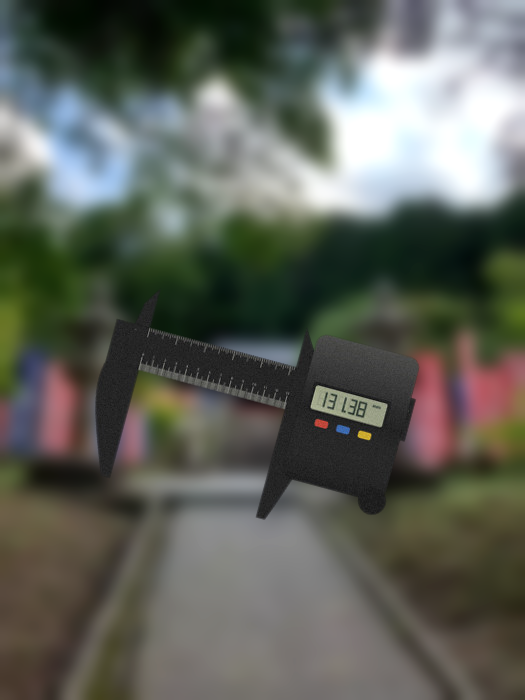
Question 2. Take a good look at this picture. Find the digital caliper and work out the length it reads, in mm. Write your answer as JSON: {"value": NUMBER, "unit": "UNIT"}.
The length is {"value": 131.38, "unit": "mm"}
